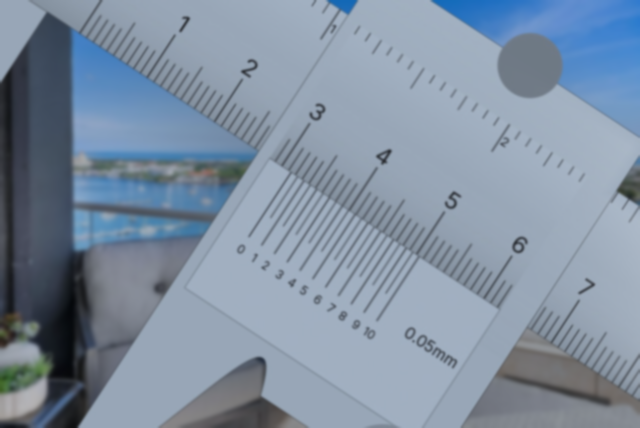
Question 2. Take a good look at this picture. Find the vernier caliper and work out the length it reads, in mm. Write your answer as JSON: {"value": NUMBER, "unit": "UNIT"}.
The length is {"value": 31.4, "unit": "mm"}
